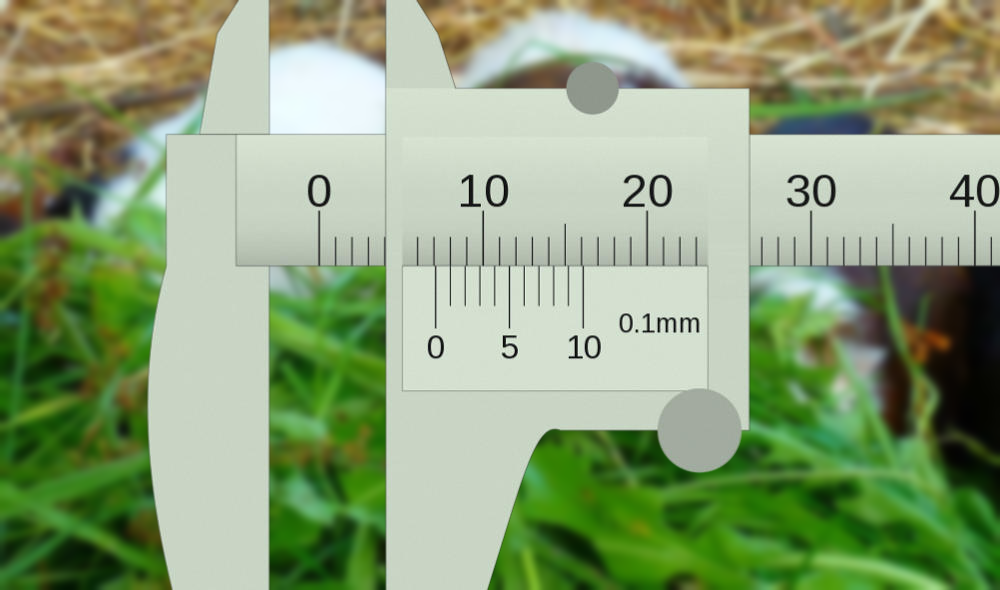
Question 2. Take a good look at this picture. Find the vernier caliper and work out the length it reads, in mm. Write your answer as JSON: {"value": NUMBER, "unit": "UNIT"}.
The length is {"value": 7.1, "unit": "mm"}
